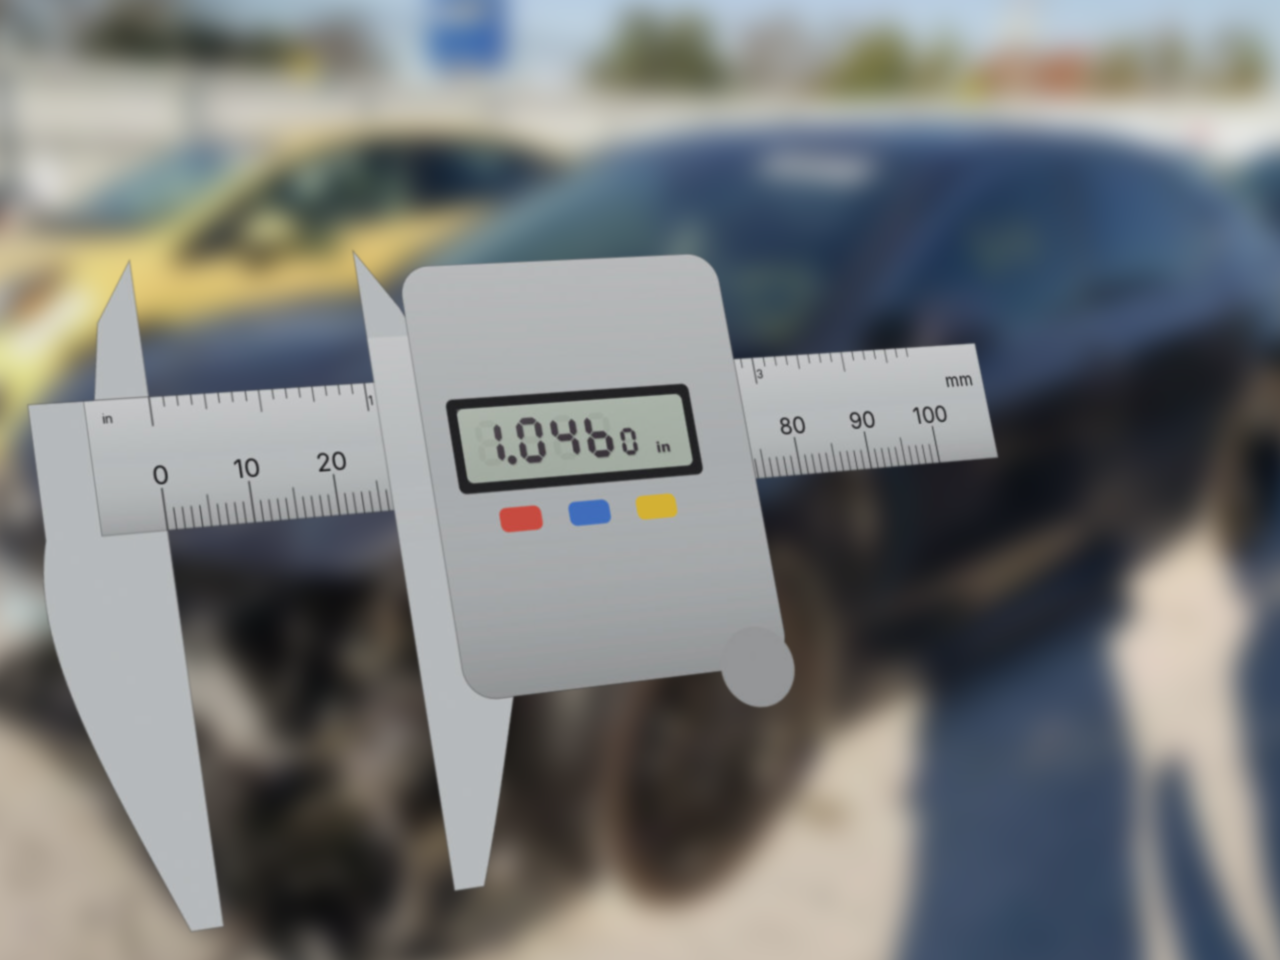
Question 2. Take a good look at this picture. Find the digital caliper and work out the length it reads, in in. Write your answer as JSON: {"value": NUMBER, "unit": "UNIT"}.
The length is {"value": 1.0460, "unit": "in"}
